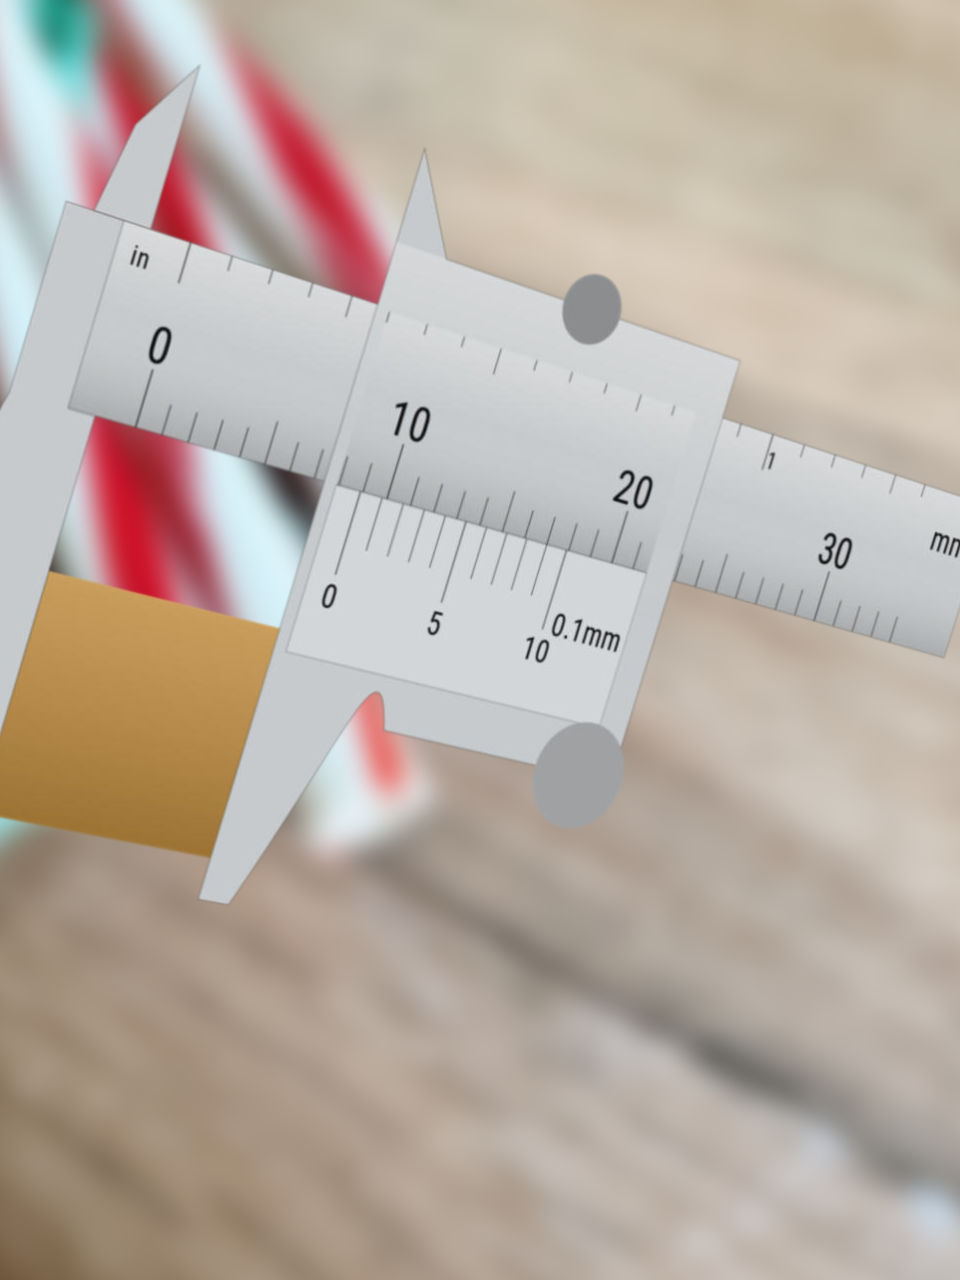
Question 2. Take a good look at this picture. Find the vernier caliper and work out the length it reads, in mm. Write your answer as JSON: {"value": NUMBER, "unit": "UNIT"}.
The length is {"value": 8.9, "unit": "mm"}
